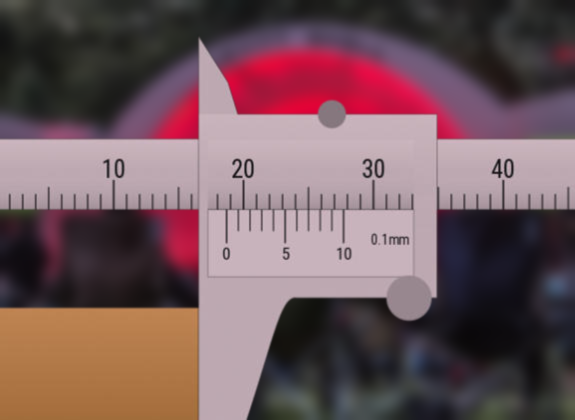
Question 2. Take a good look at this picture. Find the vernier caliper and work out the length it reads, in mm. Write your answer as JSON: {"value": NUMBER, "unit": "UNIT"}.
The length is {"value": 18.7, "unit": "mm"}
